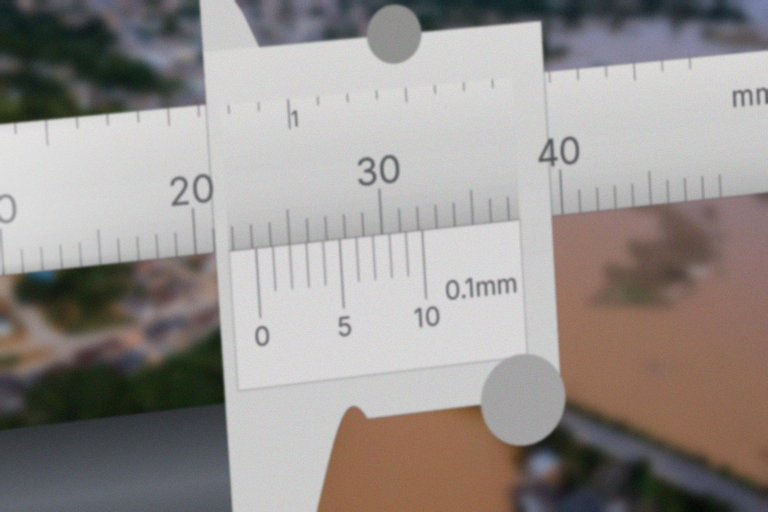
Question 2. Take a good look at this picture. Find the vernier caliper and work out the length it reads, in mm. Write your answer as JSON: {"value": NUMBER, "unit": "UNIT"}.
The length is {"value": 23.2, "unit": "mm"}
